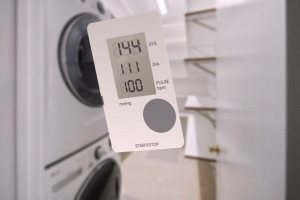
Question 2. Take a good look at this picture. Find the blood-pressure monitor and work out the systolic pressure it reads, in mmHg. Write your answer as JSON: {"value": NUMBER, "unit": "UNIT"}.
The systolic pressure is {"value": 144, "unit": "mmHg"}
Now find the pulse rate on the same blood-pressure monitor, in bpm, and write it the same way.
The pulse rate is {"value": 100, "unit": "bpm"}
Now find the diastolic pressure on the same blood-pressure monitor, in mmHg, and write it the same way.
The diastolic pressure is {"value": 111, "unit": "mmHg"}
